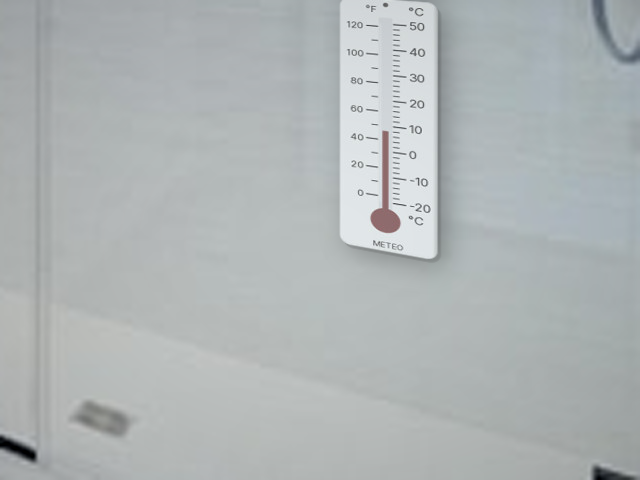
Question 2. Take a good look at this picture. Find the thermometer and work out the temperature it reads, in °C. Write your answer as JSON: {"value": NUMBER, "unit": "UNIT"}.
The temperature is {"value": 8, "unit": "°C"}
